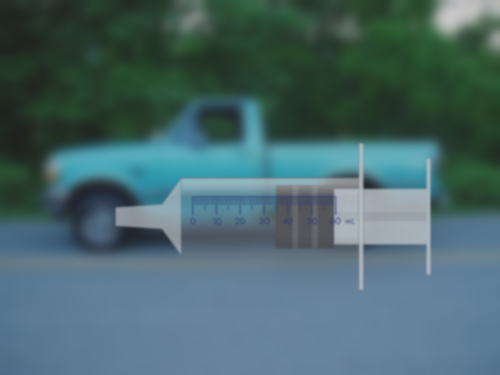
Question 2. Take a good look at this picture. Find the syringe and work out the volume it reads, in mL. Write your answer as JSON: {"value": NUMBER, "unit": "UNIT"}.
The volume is {"value": 35, "unit": "mL"}
